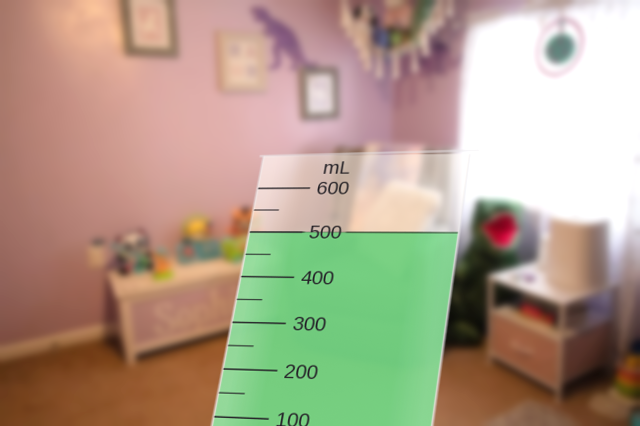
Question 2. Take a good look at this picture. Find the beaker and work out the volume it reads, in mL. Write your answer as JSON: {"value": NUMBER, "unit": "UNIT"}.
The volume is {"value": 500, "unit": "mL"}
